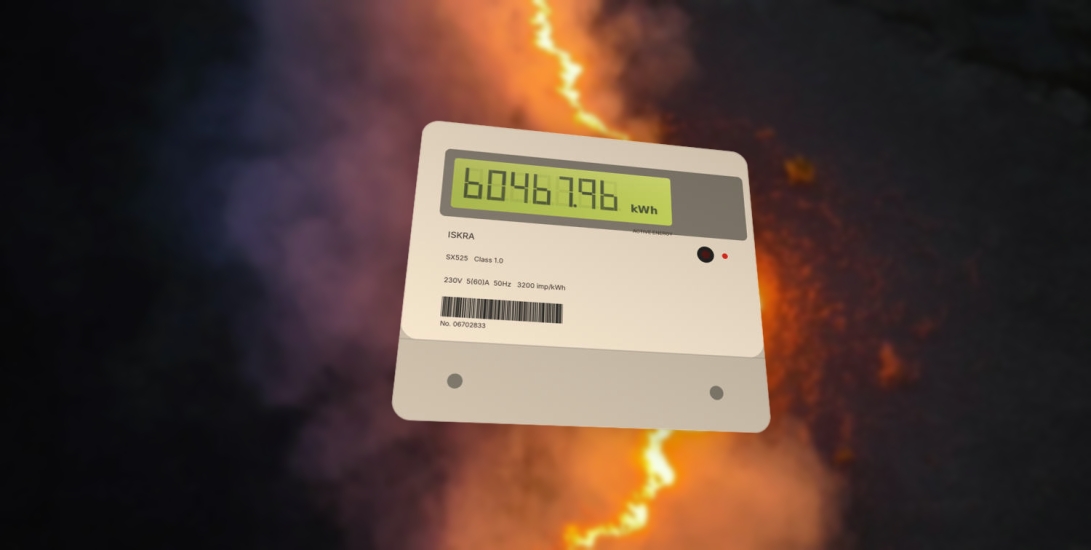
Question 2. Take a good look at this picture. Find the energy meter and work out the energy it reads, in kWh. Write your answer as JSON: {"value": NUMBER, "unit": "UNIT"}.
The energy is {"value": 60467.96, "unit": "kWh"}
